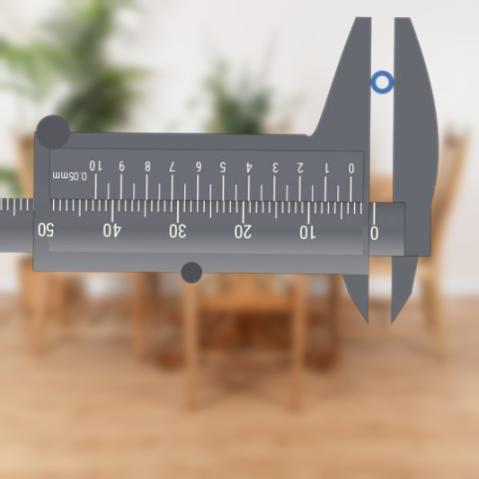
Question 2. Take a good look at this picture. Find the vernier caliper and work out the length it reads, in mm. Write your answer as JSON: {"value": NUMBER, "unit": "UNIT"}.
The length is {"value": 3.6, "unit": "mm"}
